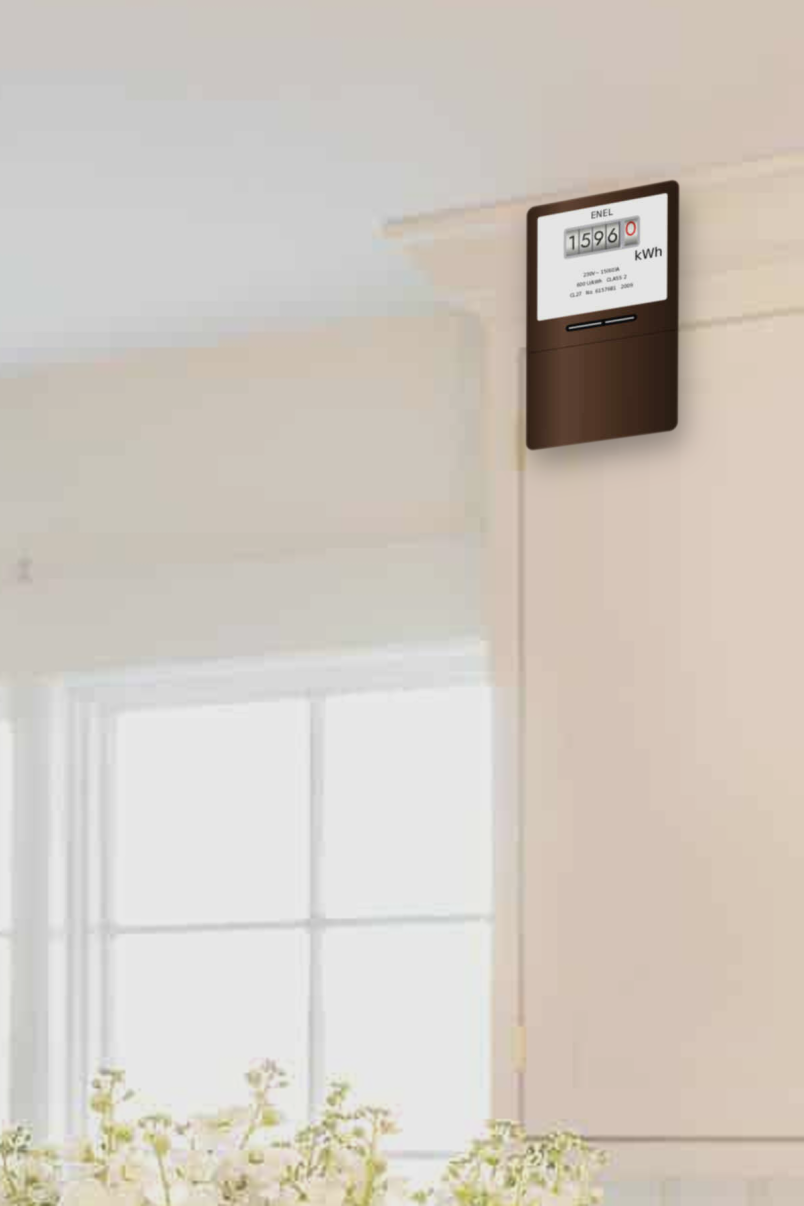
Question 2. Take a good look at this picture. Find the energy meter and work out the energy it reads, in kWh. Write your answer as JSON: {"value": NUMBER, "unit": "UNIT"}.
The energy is {"value": 1596.0, "unit": "kWh"}
